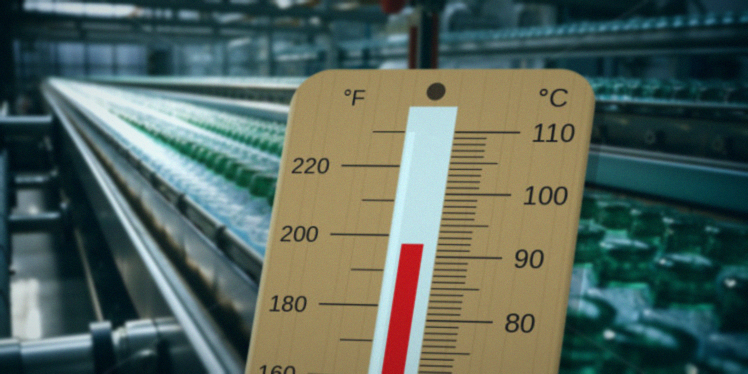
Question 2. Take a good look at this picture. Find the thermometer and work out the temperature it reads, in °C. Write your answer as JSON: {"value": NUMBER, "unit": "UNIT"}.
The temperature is {"value": 92, "unit": "°C"}
